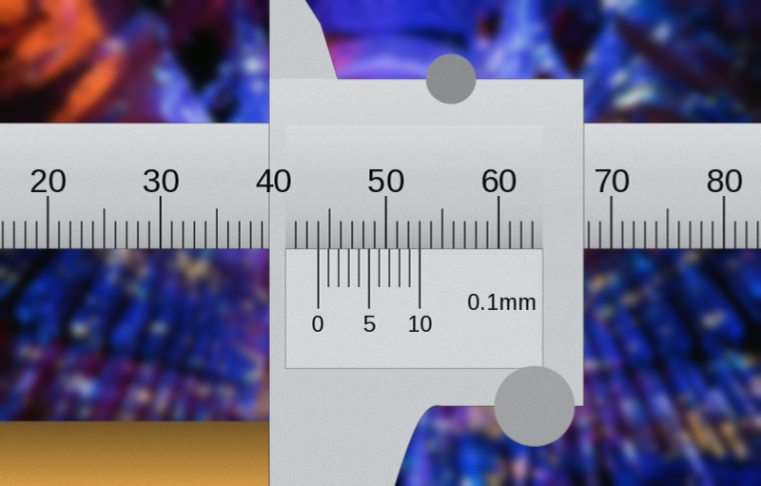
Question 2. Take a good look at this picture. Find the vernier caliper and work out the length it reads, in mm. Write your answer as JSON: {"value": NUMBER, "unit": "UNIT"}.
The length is {"value": 44.0, "unit": "mm"}
